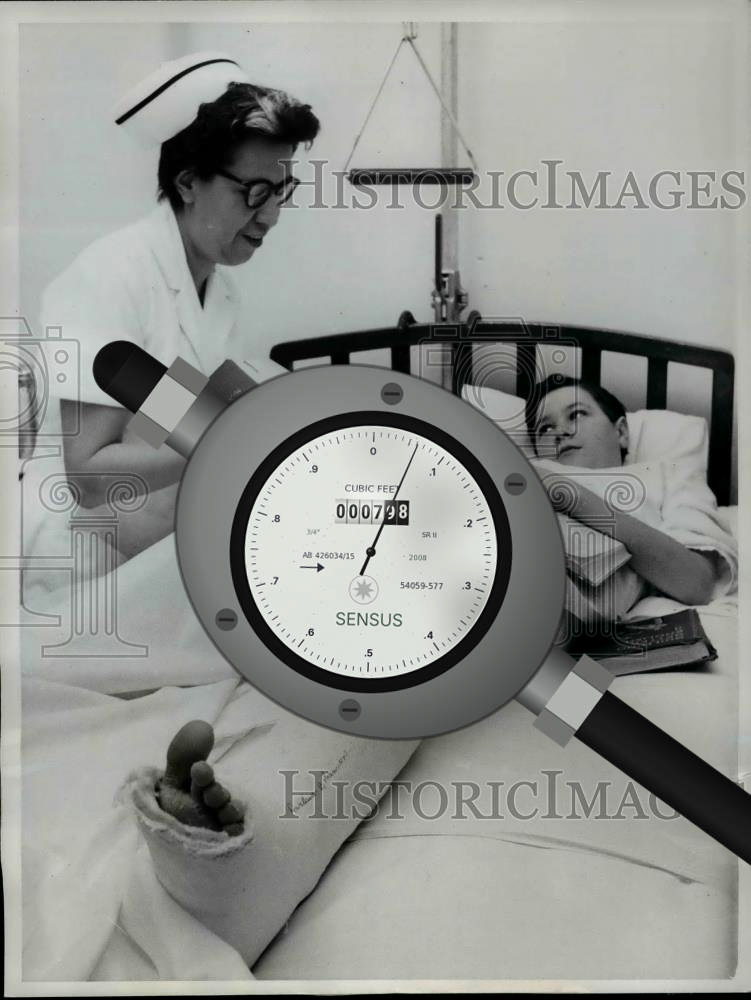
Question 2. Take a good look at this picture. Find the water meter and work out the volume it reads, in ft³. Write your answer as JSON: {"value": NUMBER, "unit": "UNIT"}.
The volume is {"value": 798.06, "unit": "ft³"}
